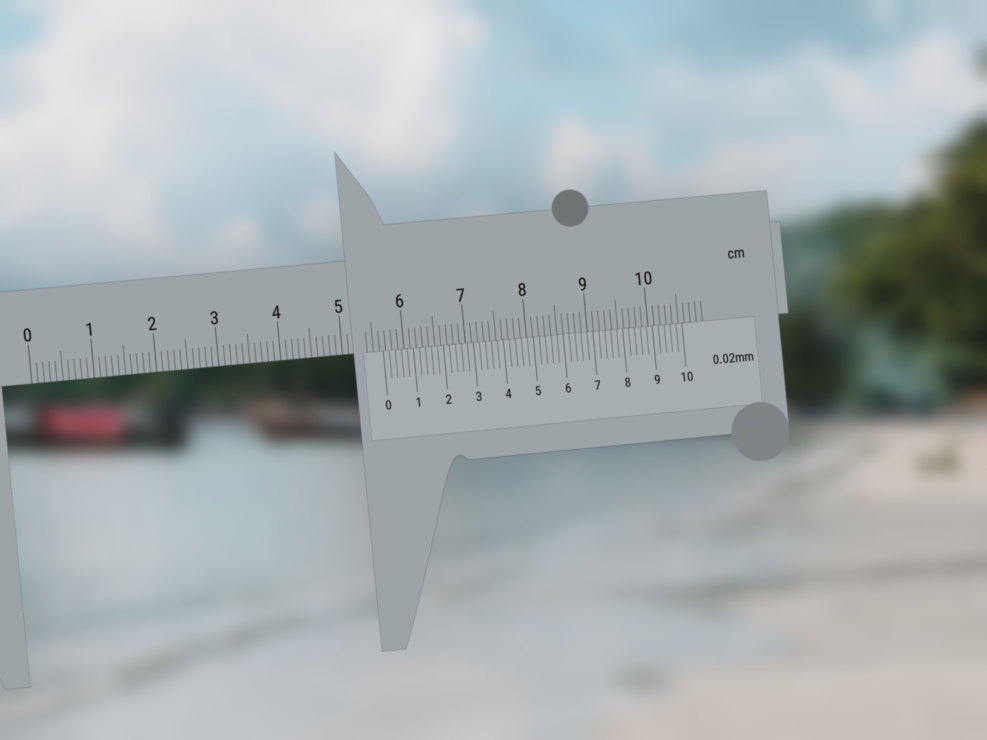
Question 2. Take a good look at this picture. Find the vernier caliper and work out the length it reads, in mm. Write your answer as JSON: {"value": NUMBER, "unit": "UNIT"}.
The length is {"value": 56.6, "unit": "mm"}
